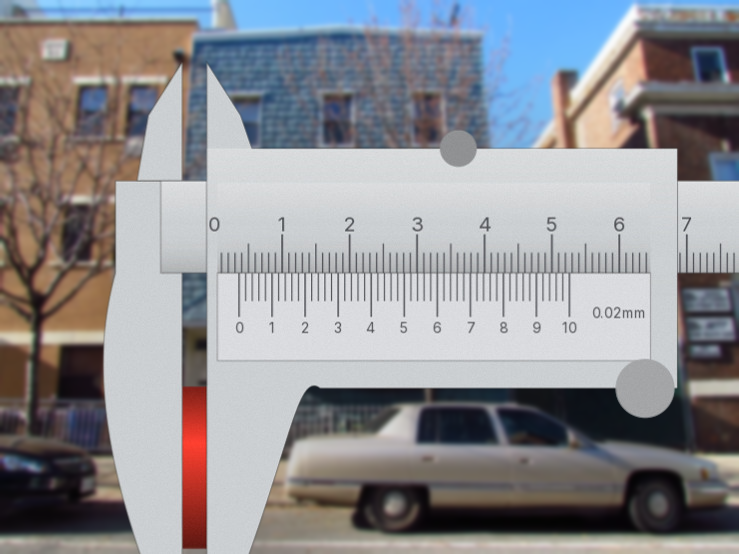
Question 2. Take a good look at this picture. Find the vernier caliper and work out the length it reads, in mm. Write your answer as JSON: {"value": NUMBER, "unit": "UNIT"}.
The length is {"value": 3.6, "unit": "mm"}
